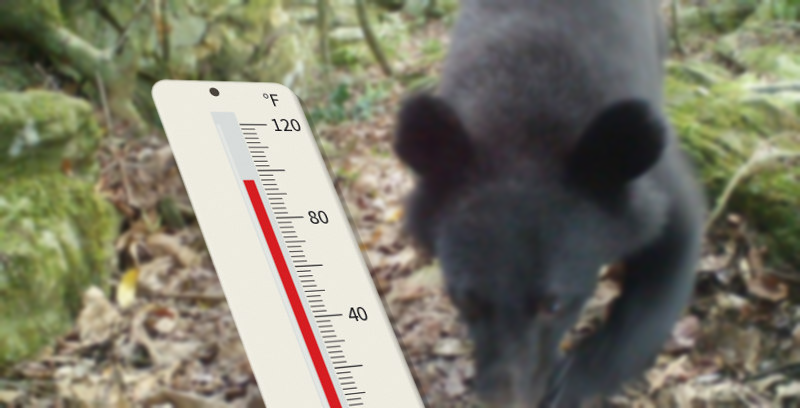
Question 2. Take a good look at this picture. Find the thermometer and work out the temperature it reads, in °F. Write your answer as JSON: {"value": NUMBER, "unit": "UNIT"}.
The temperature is {"value": 96, "unit": "°F"}
